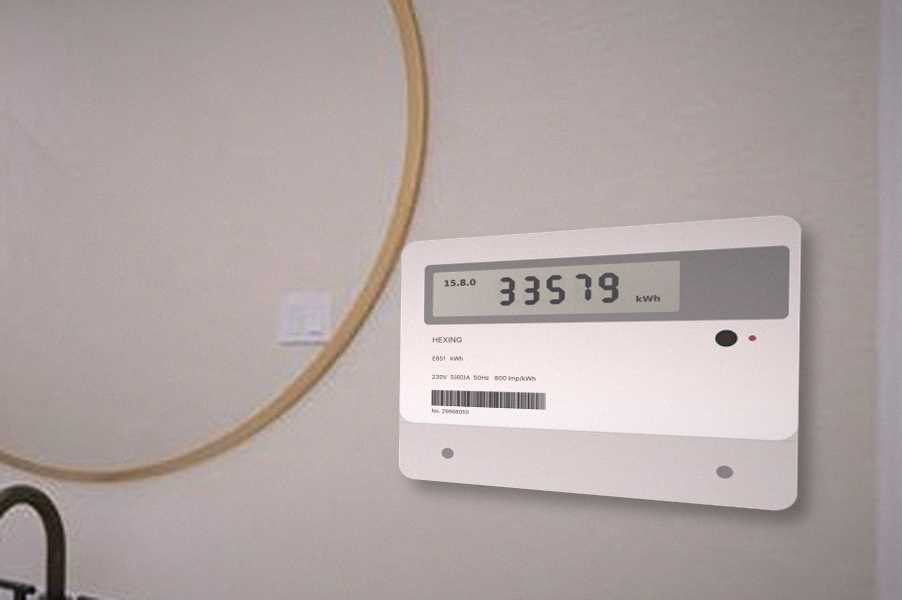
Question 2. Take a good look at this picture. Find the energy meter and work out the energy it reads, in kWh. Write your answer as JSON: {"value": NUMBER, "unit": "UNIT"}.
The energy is {"value": 33579, "unit": "kWh"}
